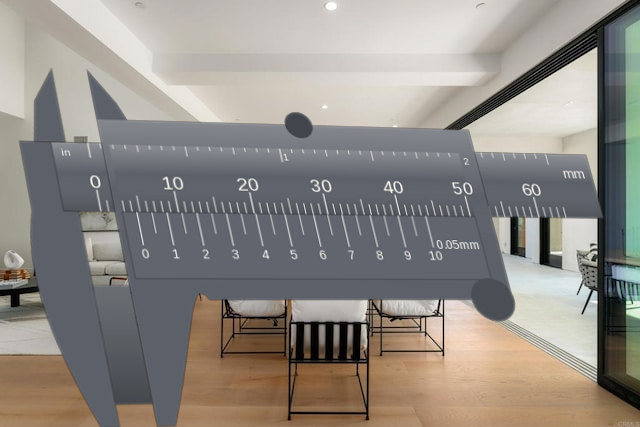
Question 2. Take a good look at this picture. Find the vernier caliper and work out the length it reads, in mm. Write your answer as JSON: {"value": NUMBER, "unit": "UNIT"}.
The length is {"value": 4.6, "unit": "mm"}
